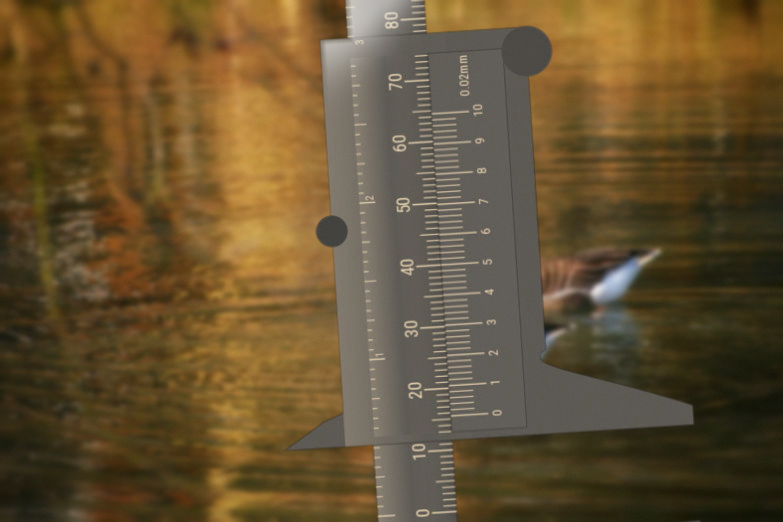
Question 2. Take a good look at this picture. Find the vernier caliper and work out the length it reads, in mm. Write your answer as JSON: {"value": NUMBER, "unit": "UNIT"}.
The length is {"value": 15.5, "unit": "mm"}
